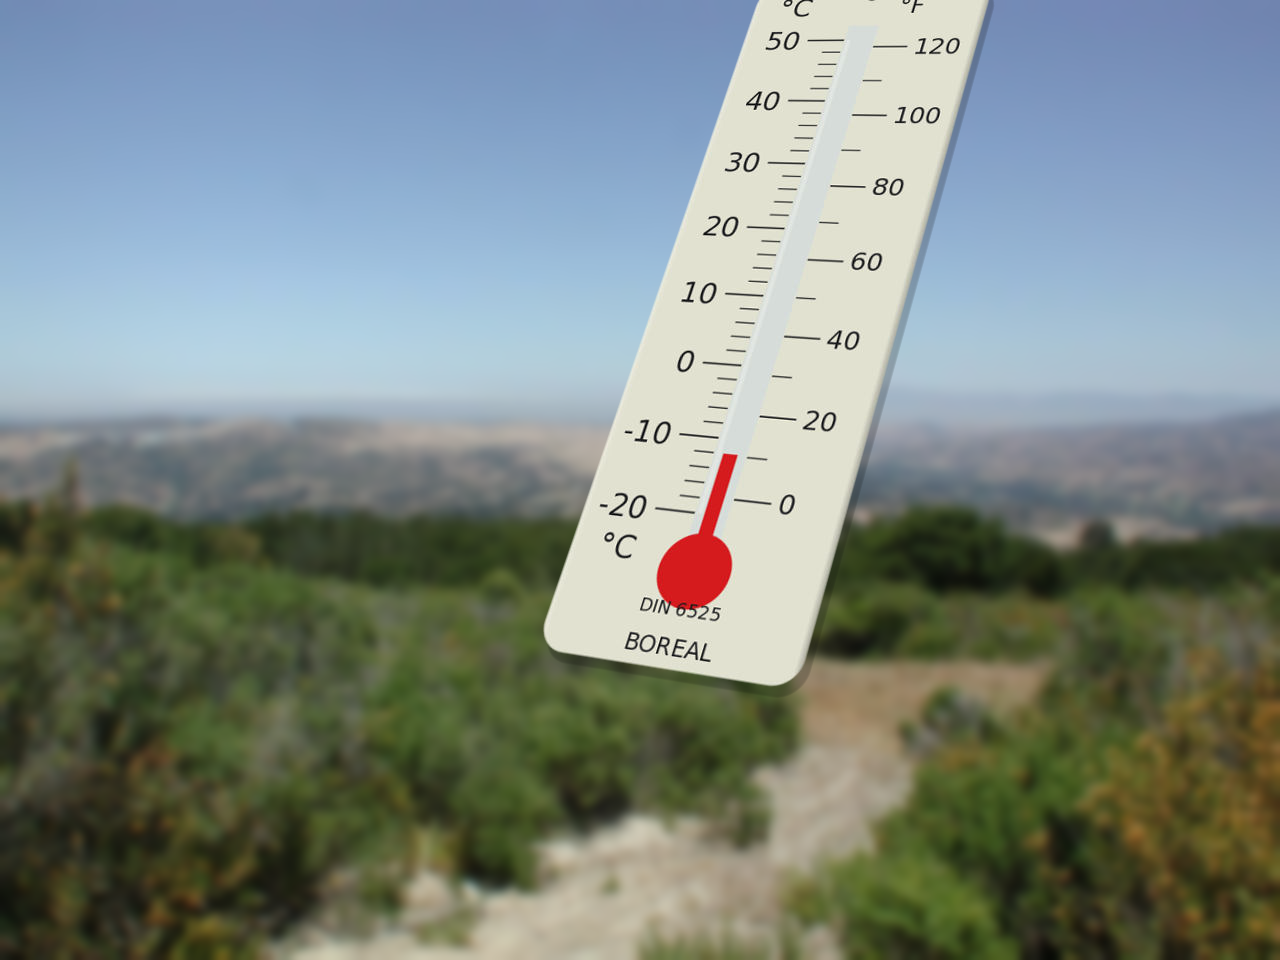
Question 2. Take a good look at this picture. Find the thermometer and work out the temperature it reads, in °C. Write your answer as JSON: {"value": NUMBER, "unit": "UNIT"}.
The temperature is {"value": -12, "unit": "°C"}
